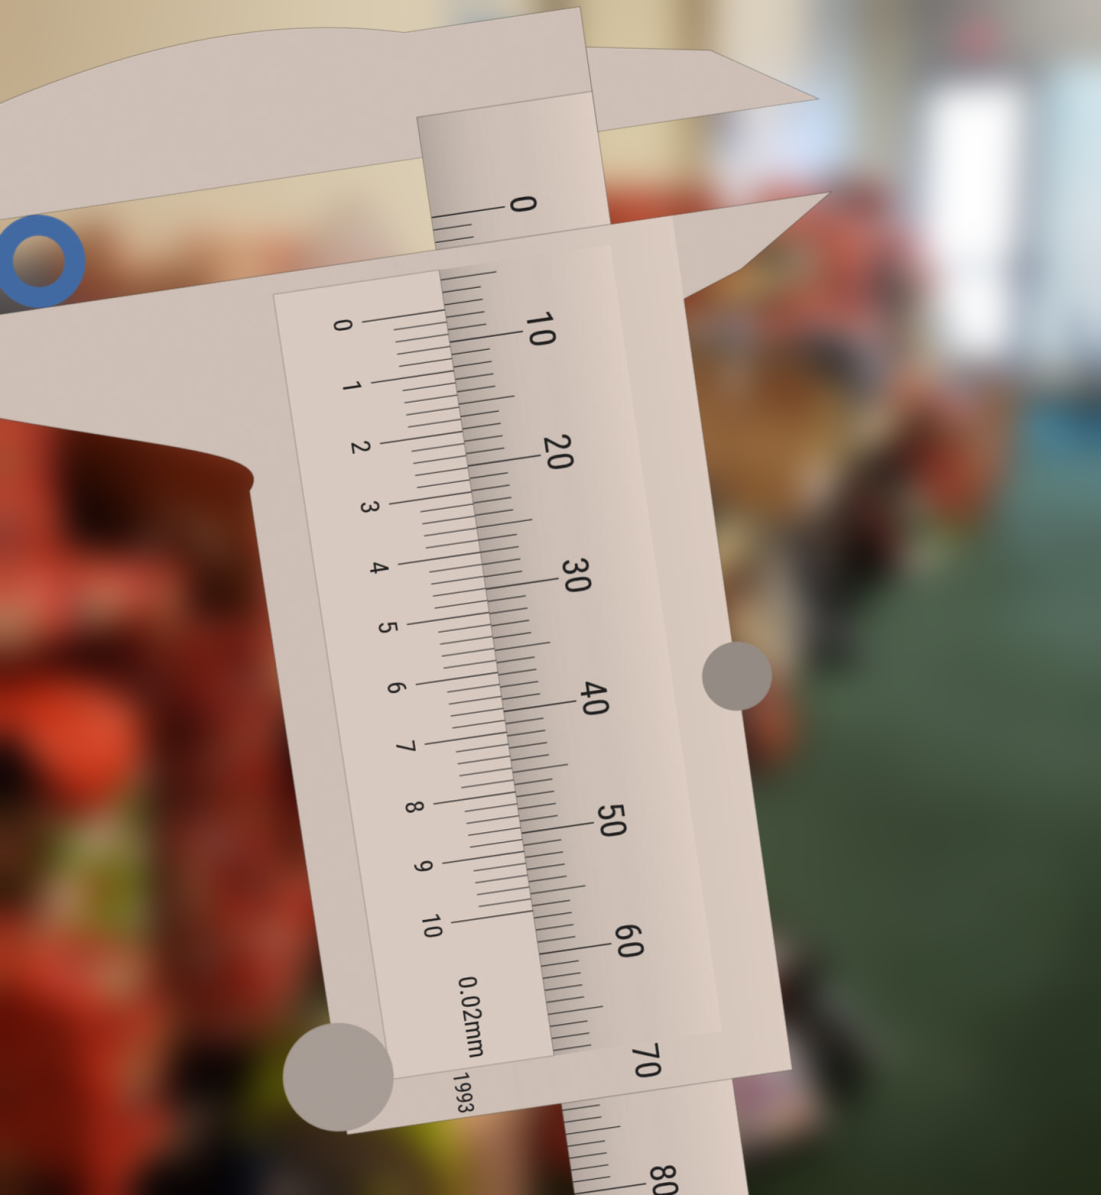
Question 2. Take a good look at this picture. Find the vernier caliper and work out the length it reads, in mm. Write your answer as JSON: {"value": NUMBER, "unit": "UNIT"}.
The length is {"value": 7.4, "unit": "mm"}
